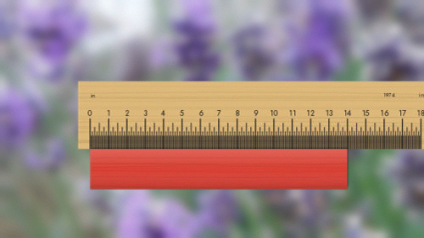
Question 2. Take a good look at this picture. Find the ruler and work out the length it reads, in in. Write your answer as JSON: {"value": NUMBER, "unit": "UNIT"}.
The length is {"value": 14, "unit": "in"}
